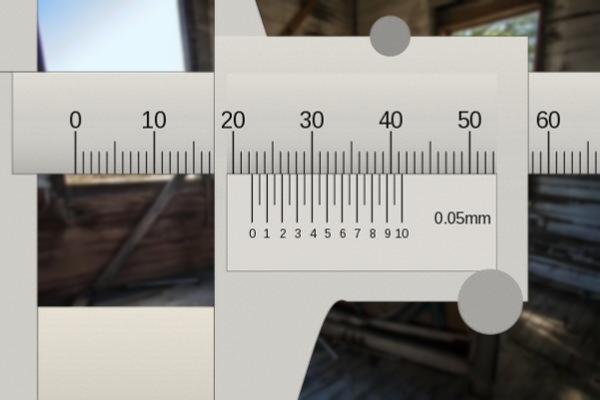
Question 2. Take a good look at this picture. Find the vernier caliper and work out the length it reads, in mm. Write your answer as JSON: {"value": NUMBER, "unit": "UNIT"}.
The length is {"value": 22.4, "unit": "mm"}
